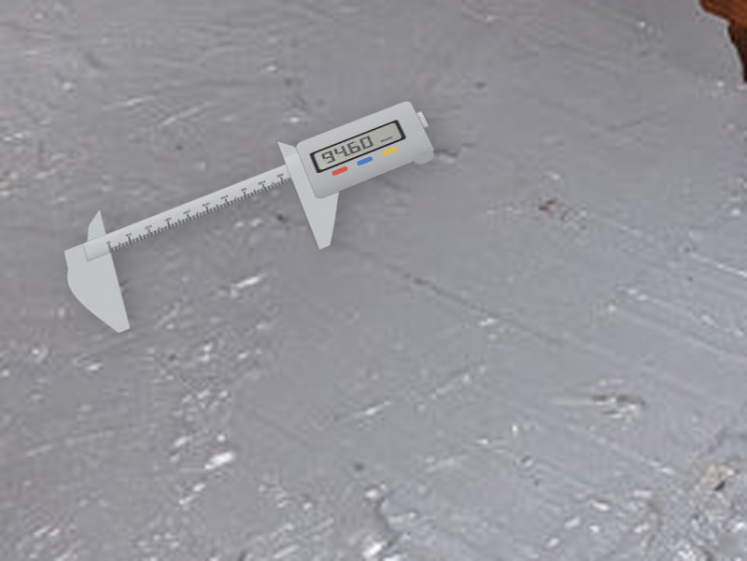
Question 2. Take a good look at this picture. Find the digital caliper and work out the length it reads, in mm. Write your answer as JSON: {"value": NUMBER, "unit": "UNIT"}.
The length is {"value": 94.60, "unit": "mm"}
